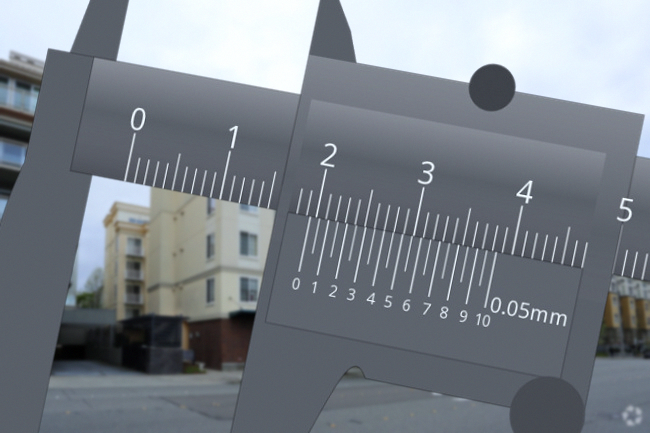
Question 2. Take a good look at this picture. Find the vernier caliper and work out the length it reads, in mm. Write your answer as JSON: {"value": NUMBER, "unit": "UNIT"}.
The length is {"value": 19.4, "unit": "mm"}
